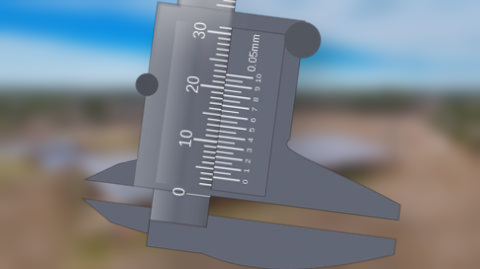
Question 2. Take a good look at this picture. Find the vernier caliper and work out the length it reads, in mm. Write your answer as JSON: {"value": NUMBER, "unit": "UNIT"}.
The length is {"value": 3.5, "unit": "mm"}
